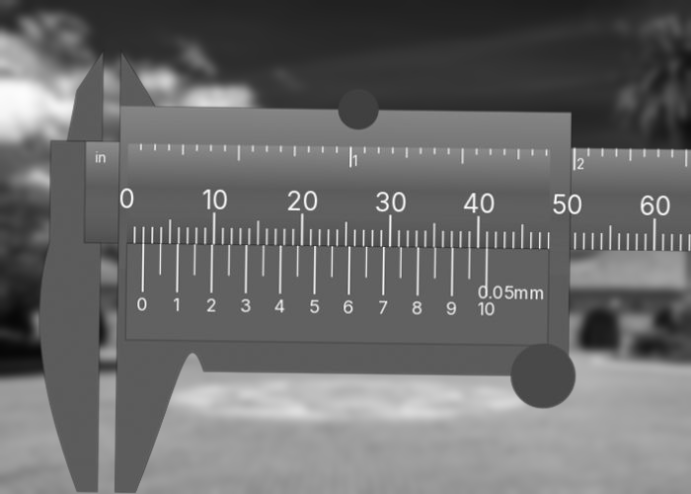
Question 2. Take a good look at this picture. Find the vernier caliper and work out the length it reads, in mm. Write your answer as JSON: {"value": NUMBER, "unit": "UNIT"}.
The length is {"value": 2.0, "unit": "mm"}
